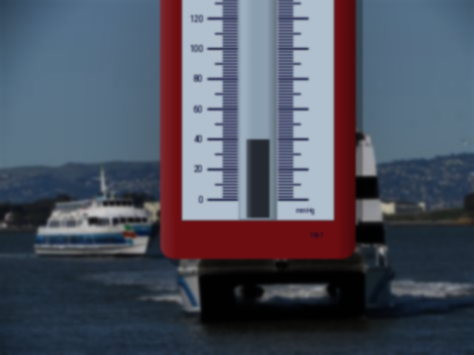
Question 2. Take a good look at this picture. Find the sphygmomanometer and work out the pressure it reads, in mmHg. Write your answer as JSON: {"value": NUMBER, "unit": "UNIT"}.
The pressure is {"value": 40, "unit": "mmHg"}
